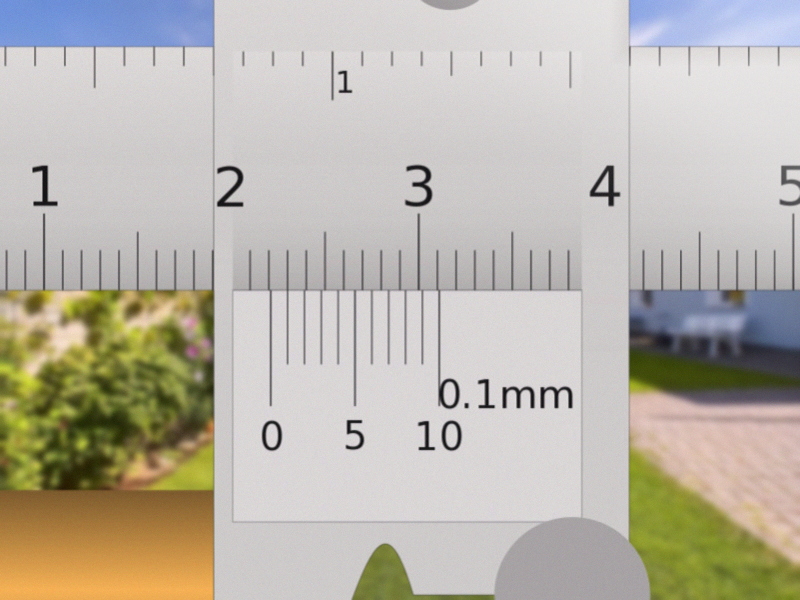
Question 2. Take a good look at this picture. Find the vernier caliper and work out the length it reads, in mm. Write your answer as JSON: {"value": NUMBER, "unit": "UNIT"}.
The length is {"value": 22.1, "unit": "mm"}
